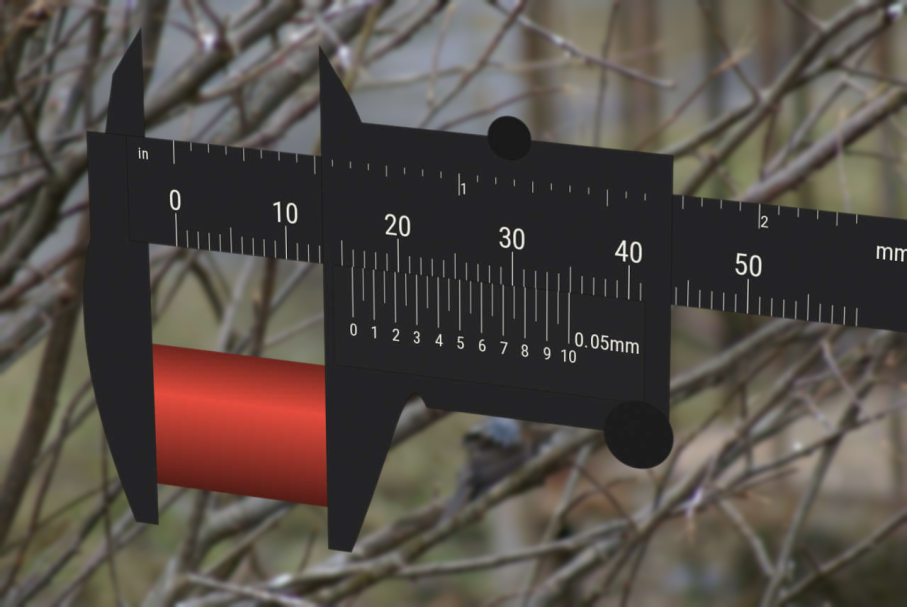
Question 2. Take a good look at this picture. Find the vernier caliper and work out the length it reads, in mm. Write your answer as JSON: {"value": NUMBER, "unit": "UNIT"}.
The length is {"value": 15.9, "unit": "mm"}
